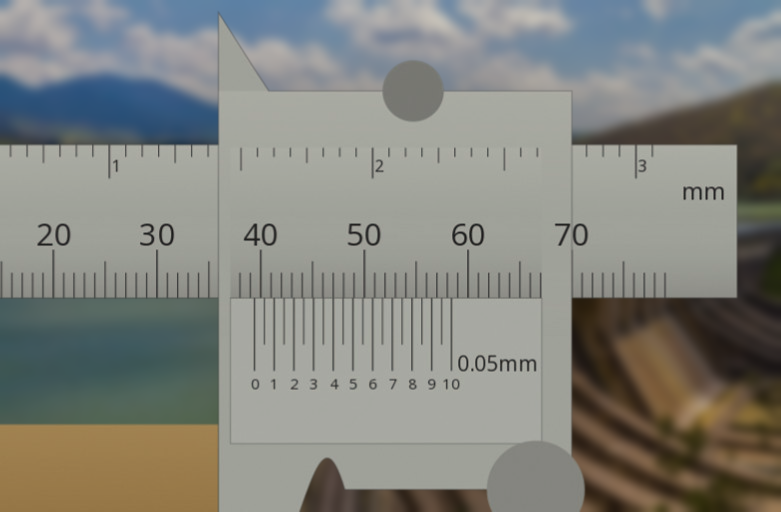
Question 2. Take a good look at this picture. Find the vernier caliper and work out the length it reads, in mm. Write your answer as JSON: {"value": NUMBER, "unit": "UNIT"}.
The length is {"value": 39.4, "unit": "mm"}
